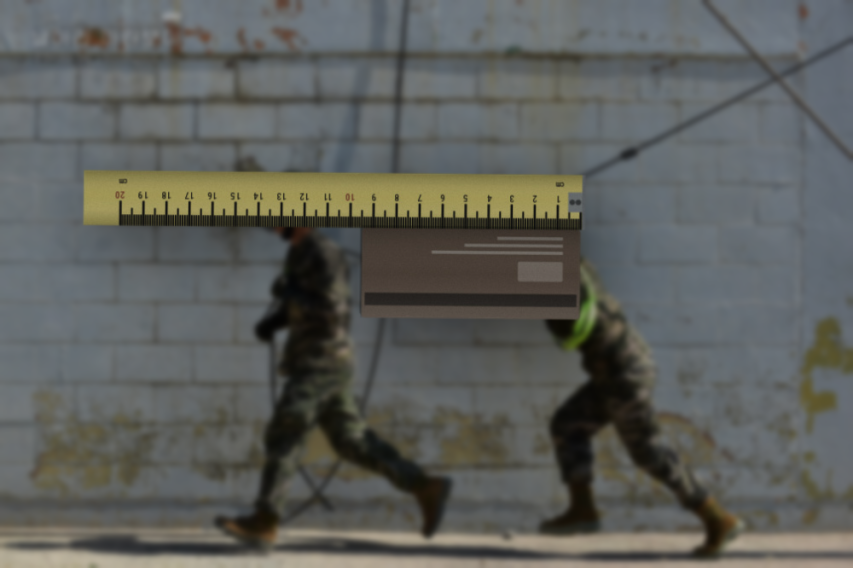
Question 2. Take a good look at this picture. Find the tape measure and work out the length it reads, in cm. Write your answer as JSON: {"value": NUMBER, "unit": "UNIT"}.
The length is {"value": 9.5, "unit": "cm"}
